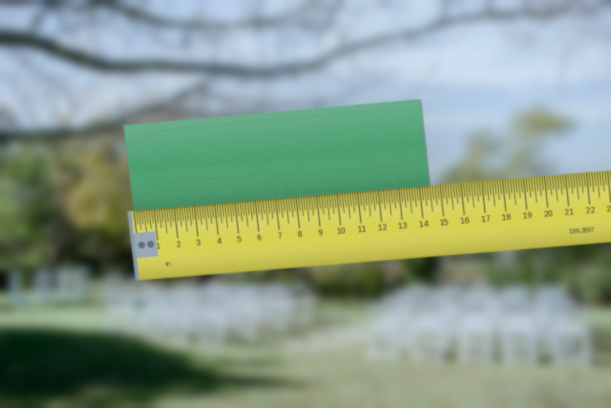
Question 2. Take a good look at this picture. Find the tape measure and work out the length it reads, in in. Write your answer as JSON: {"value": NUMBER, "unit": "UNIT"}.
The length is {"value": 14.5, "unit": "in"}
